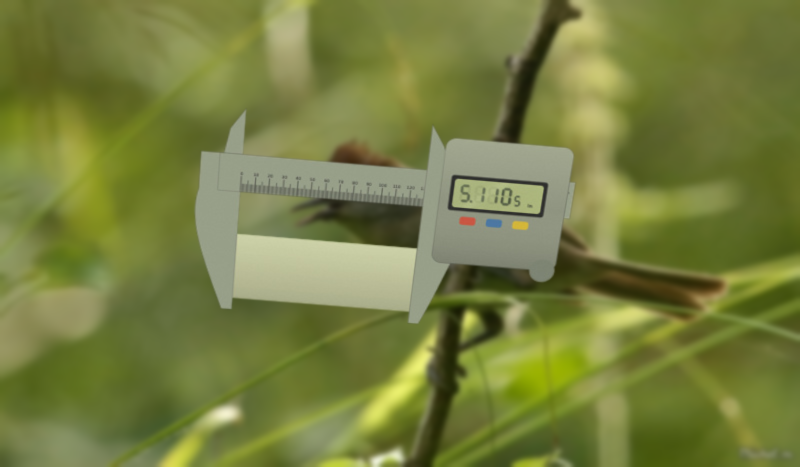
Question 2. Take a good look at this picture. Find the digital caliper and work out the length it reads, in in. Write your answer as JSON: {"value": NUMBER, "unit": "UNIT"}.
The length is {"value": 5.1105, "unit": "in"}
